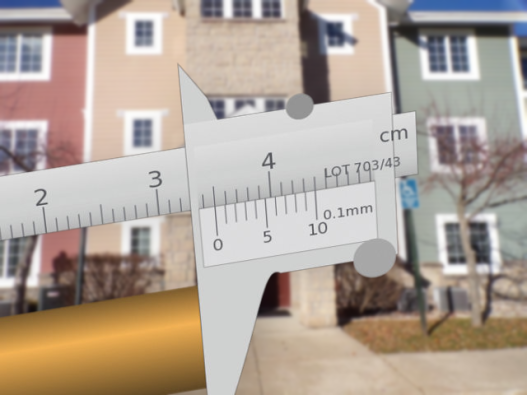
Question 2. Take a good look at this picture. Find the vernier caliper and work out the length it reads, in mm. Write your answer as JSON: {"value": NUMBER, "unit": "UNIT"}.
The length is {"value": 35.0, "unit": "mm"}
